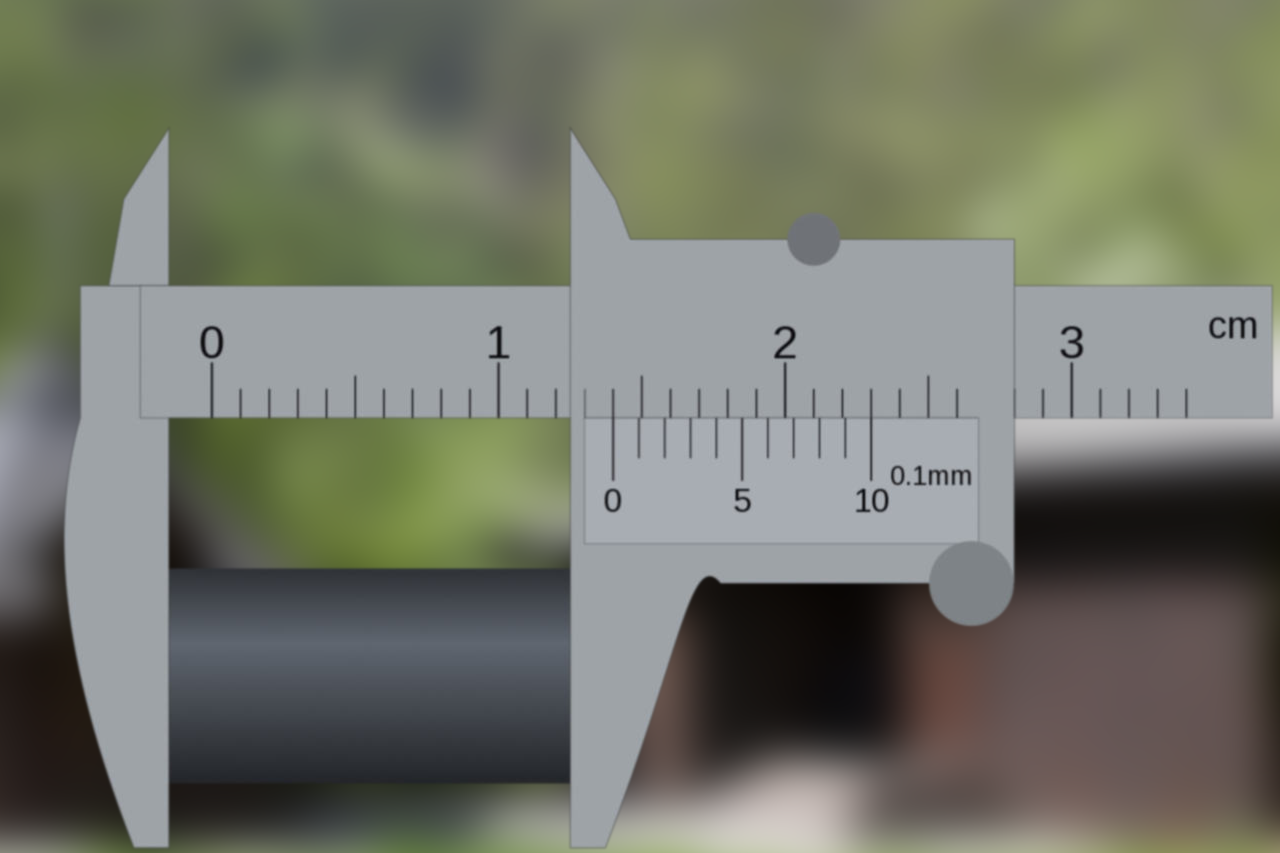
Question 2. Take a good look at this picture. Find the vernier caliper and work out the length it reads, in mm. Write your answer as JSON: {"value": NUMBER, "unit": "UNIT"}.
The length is {"value": 14.0, "unit": "mm"}
